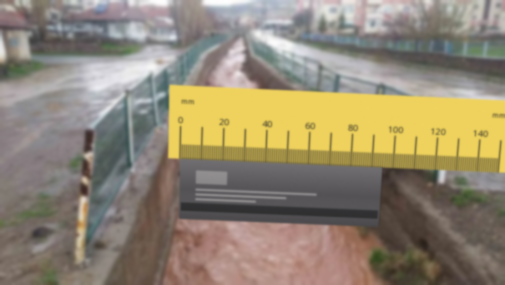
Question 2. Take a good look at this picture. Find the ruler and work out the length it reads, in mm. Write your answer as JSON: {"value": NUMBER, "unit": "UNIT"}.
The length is {"value": 95, "unit": "mm"}
